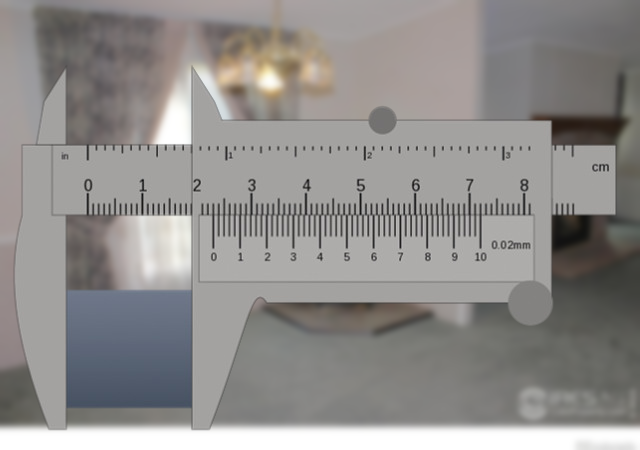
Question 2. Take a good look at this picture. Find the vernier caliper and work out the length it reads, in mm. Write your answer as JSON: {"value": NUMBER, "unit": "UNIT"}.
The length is {"value": 23.0, "unit": "mm"}
